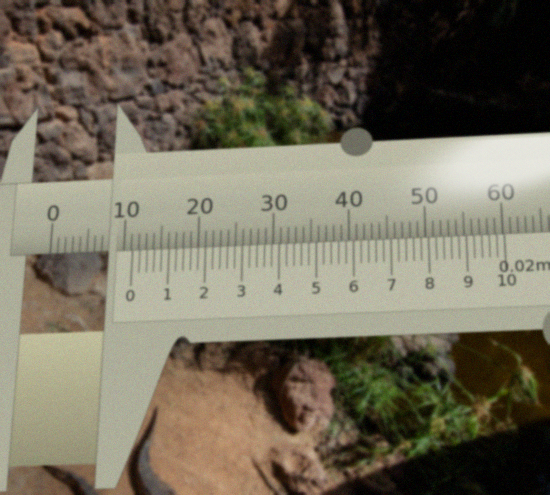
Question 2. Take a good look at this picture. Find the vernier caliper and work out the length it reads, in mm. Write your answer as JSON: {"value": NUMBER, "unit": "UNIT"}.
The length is {"value": 11.2, "unit": "mm"}
